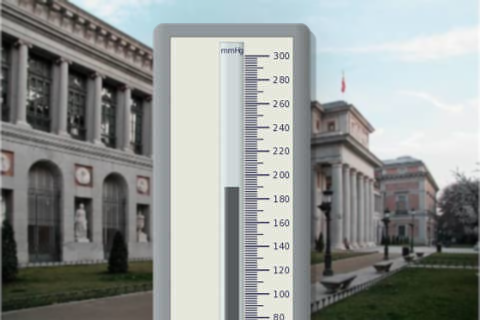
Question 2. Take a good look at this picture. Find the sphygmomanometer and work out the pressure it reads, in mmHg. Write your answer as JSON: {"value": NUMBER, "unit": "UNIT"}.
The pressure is {"value": 190, "unit": "mmHg"}
